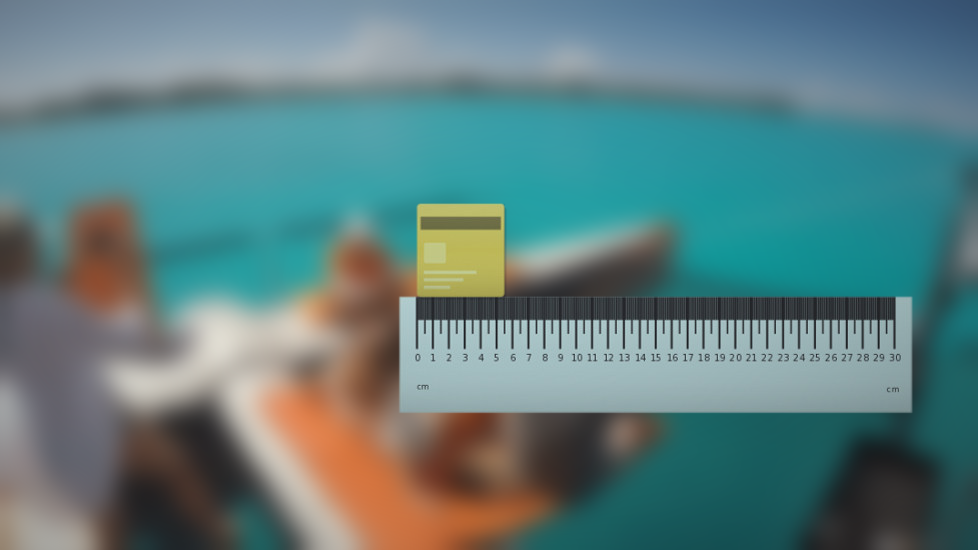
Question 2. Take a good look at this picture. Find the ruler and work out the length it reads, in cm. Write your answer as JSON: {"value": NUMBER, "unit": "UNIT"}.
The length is {"value": 5.5, "unit": "cm"}
